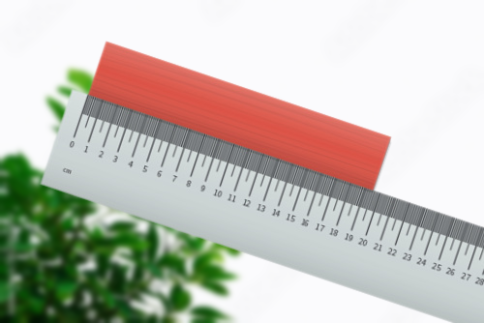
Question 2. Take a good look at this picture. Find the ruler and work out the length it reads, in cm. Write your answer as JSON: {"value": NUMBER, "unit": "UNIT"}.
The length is {"value": 19.5, "unit": "cm"}
